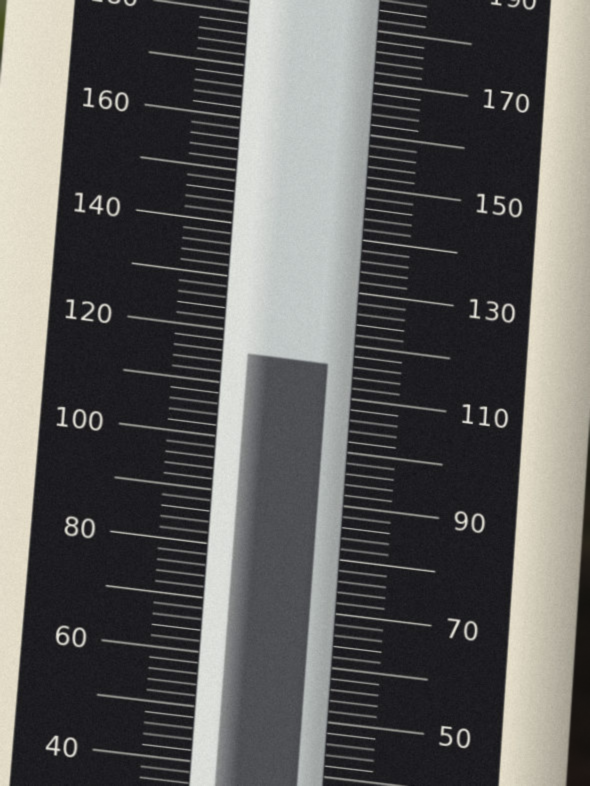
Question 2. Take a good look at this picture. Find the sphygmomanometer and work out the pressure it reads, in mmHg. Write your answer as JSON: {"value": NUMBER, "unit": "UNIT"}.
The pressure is {"value": 116, "unit": "mmHg"}
